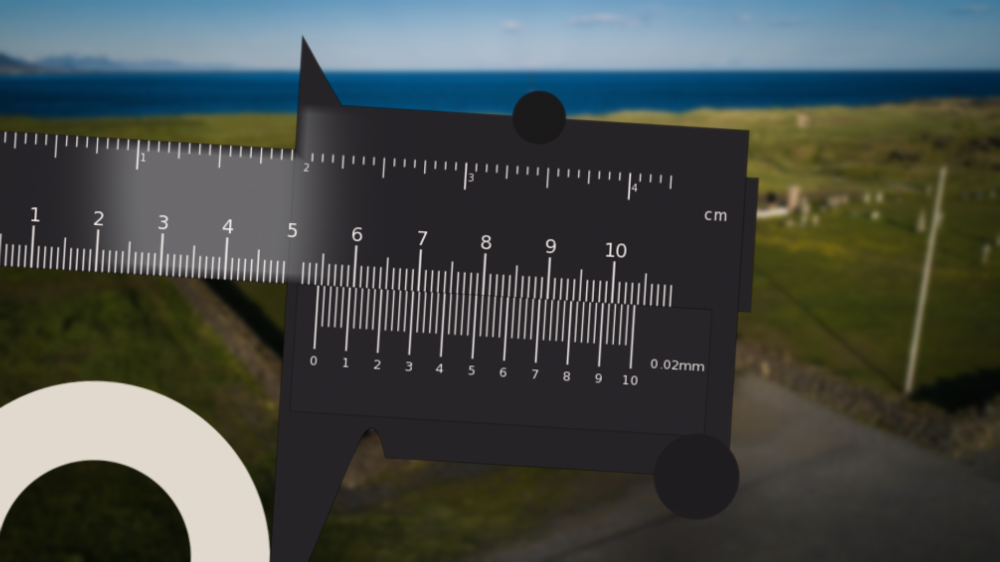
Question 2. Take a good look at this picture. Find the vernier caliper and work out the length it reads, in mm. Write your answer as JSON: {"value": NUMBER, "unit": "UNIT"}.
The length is {"value": 54.5, "unit": "mm"}
